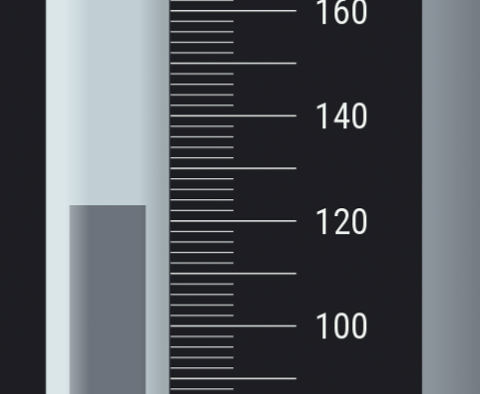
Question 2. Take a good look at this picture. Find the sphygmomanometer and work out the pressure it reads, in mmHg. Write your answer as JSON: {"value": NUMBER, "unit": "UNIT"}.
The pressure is {"value": 123, "unit": "mmHg"}
